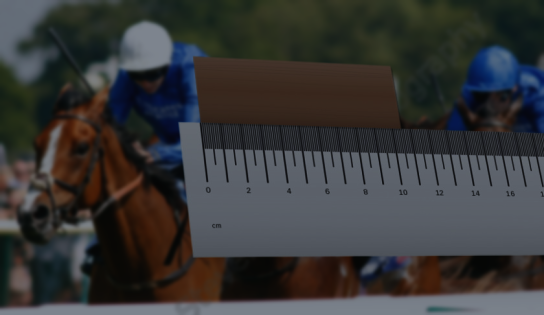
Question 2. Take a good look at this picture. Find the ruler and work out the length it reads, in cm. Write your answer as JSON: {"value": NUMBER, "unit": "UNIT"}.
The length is {"value": 10.5, "unit": "cm"}
